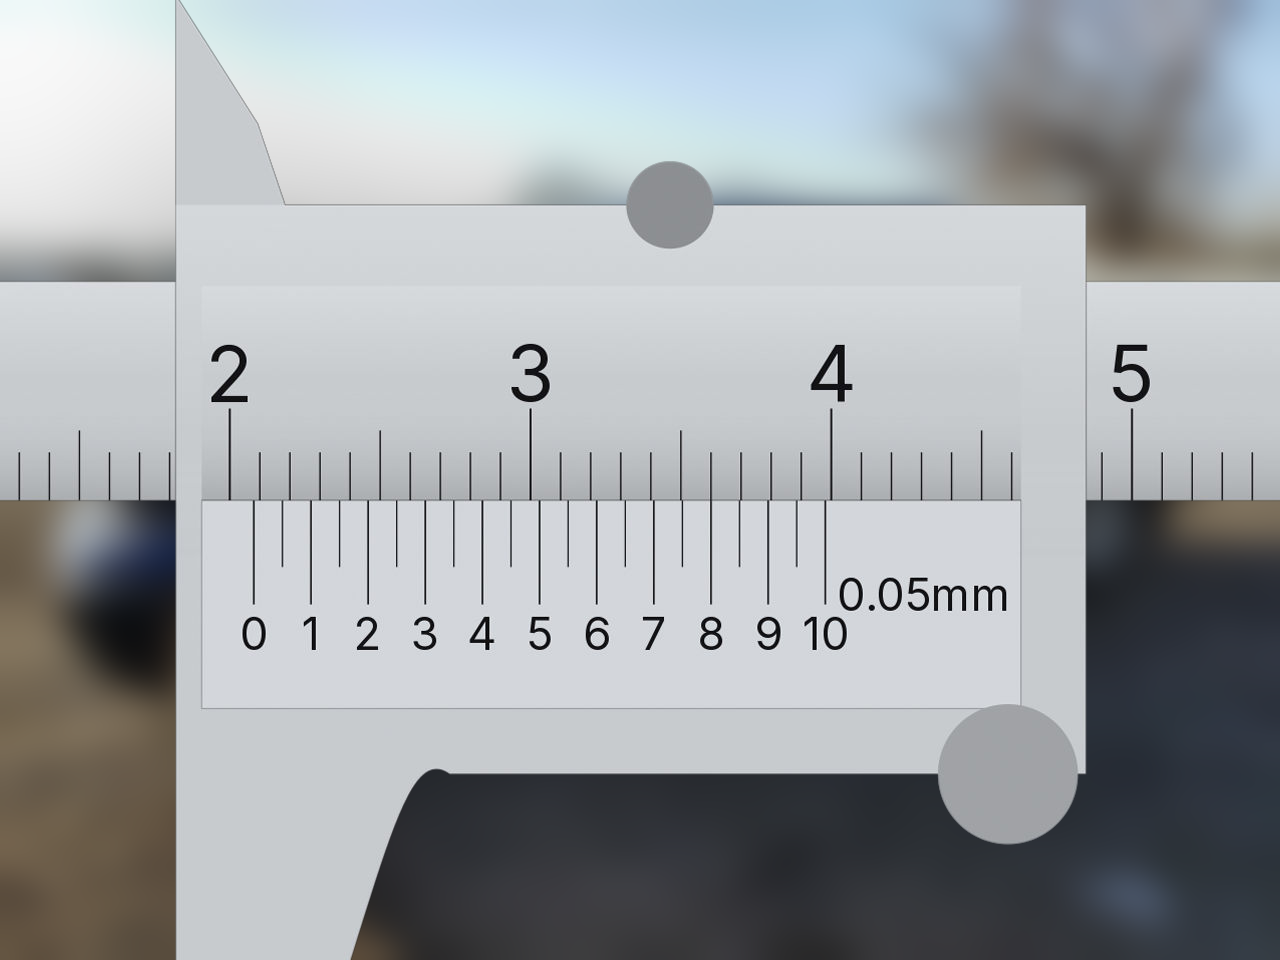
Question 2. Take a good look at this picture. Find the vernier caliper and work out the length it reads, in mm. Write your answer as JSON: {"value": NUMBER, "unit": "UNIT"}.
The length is {"value": 20.80, "unit": "mm"}
